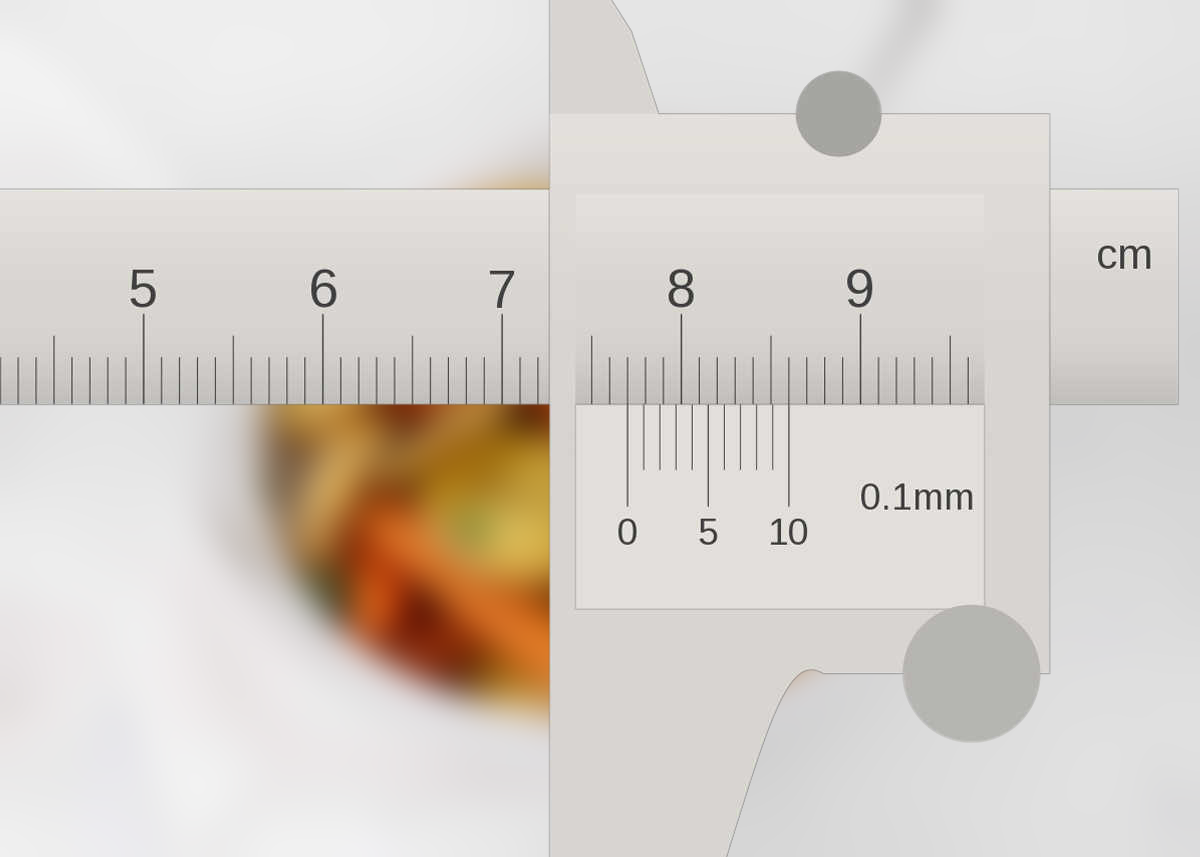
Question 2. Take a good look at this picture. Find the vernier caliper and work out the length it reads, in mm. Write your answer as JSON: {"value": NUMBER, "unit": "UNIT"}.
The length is {"value": 77.0, "unit": "mm"}
